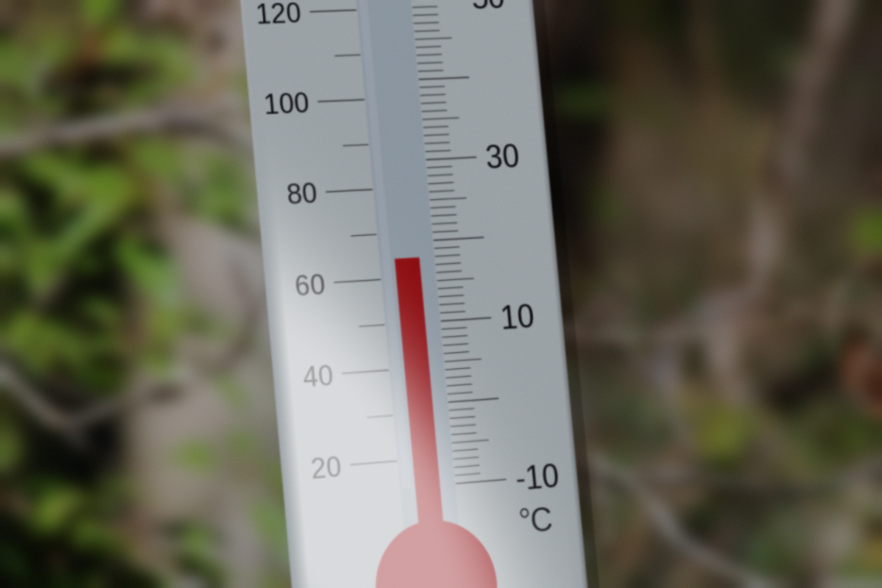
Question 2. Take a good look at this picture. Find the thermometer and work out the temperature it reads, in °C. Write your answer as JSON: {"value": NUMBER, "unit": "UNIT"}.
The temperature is {"value": 18, "unit": "°C"}
